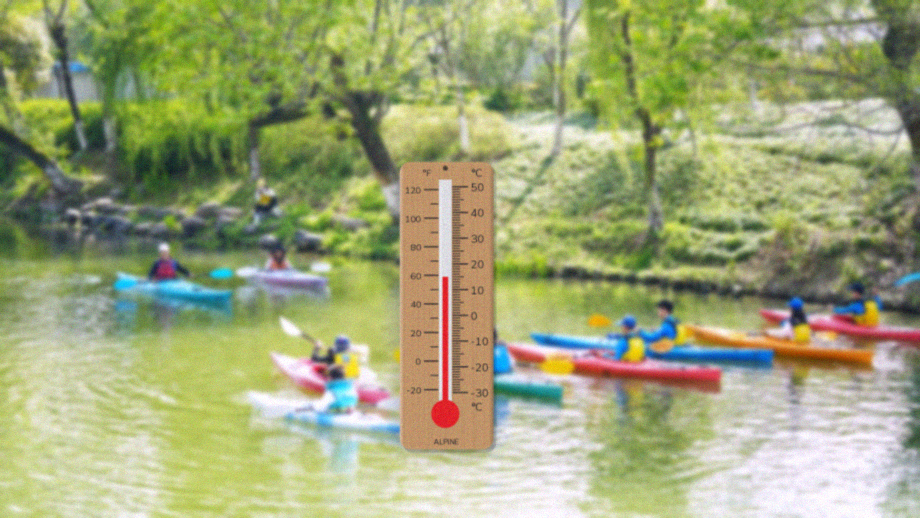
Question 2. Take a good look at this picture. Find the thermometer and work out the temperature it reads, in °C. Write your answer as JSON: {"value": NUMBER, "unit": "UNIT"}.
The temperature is {"value": 15, "unit": "°C"}
